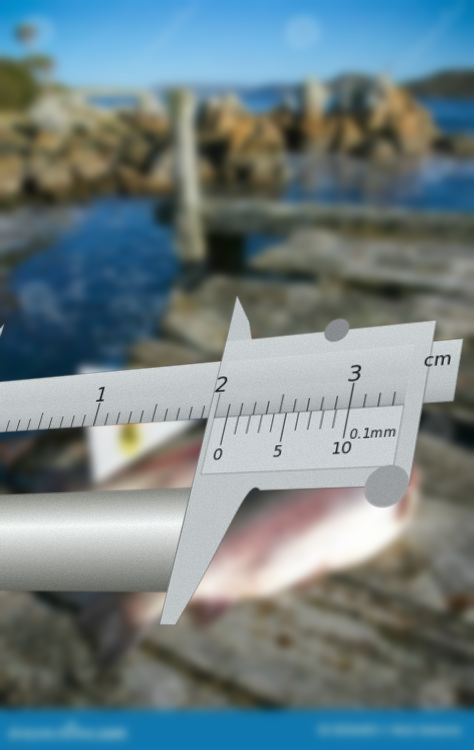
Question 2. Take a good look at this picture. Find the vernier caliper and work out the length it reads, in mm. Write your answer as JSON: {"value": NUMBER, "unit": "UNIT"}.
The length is {"value": 21.0, "unit": "mm"}
